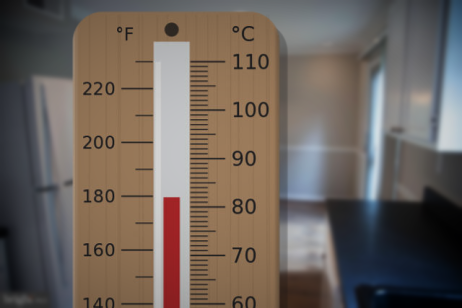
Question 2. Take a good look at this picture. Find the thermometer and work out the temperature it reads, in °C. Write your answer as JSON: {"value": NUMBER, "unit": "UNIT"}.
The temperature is {"value": 82, "unit": "°C"}
